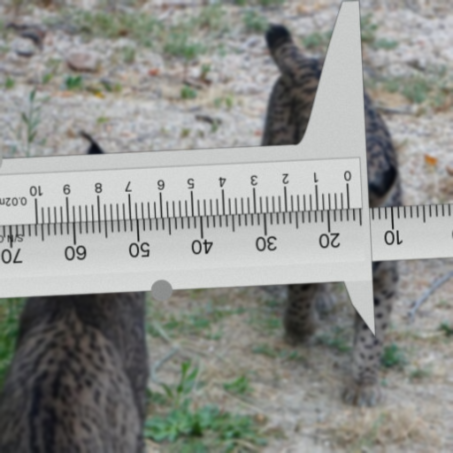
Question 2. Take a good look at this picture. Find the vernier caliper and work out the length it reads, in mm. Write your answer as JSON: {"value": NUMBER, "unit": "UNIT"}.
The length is {"value": 16.8, "unit": "mm"}
